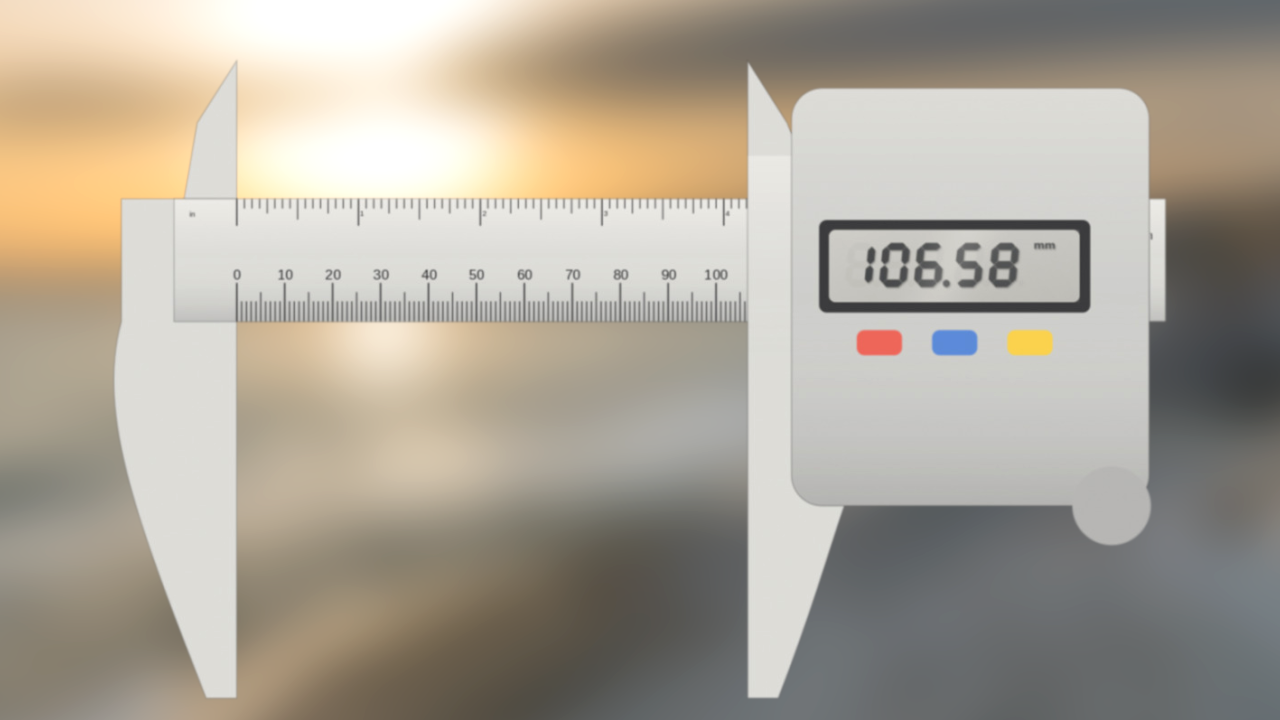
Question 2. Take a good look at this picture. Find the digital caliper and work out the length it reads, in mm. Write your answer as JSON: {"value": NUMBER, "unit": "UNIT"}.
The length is {"value": 106.58, "unit": "mm"}
